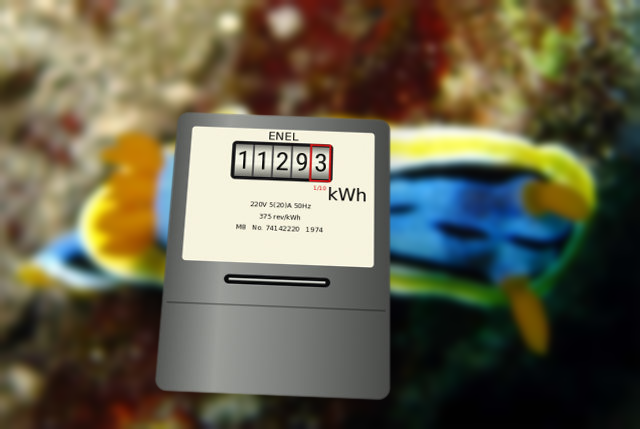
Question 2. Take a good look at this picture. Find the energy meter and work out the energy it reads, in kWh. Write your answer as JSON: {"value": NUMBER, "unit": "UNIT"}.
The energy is {"value": 1129.3, "unit": "kWh"}
